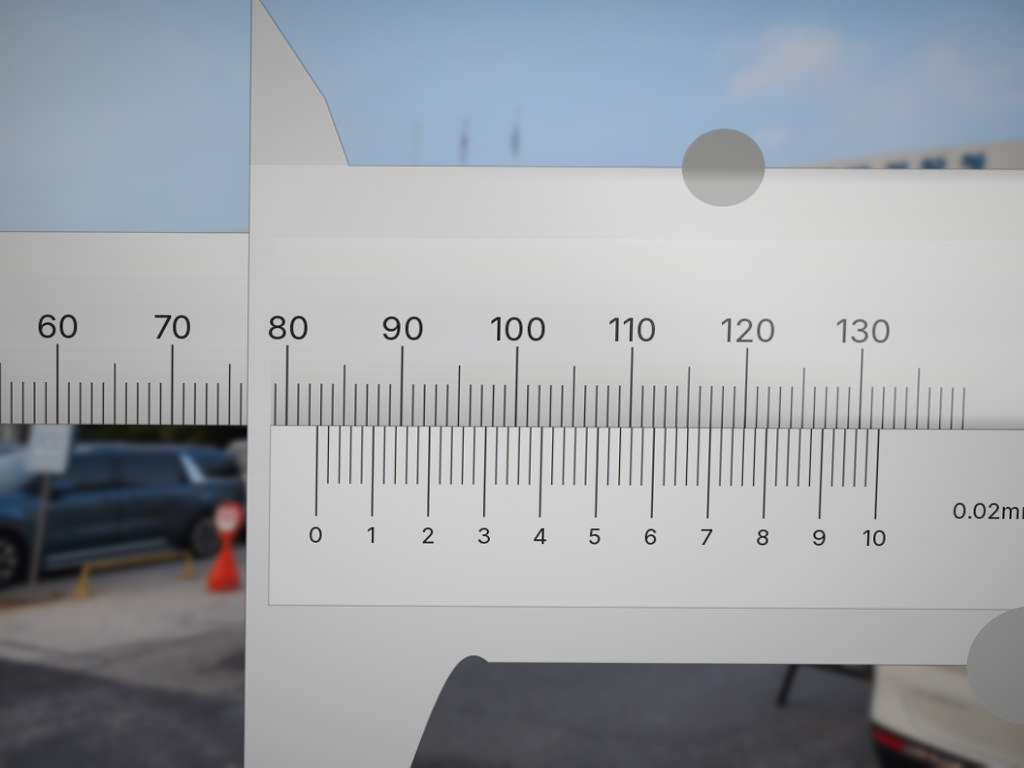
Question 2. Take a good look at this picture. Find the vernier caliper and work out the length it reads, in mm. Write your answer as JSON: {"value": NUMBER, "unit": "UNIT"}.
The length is {"value": 82.7, "unit": "mm"}
